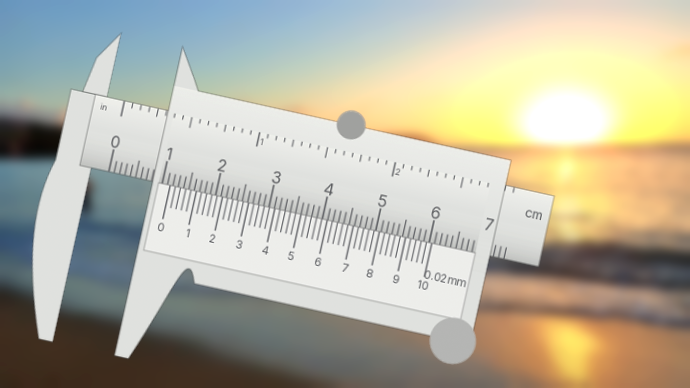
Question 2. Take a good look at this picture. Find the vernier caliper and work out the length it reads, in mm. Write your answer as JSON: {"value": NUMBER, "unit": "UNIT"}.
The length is {"value": 11.5, "unit": "mm"}
